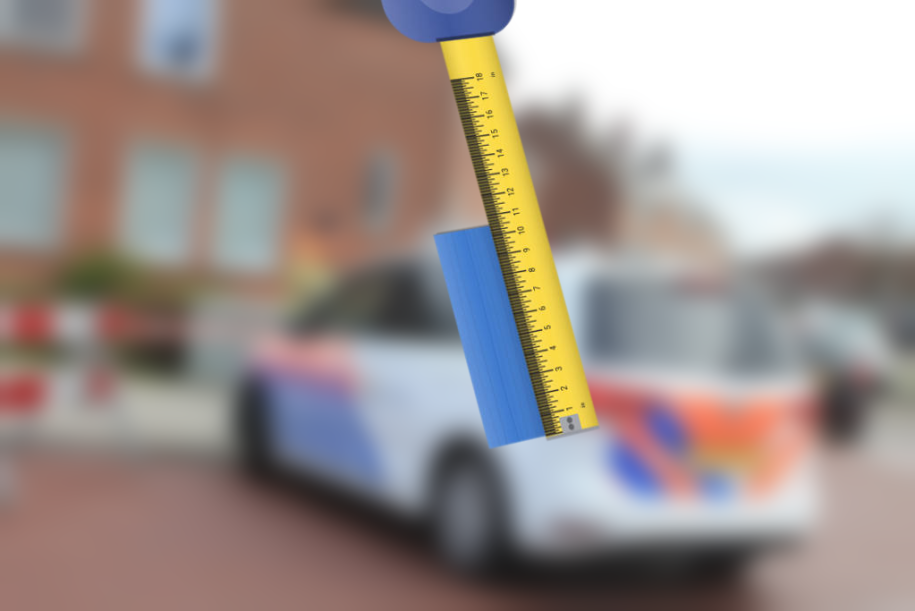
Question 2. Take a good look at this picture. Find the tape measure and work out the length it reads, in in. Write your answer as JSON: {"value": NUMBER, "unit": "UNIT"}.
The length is {"value": 10.5, "unit": "in"}
